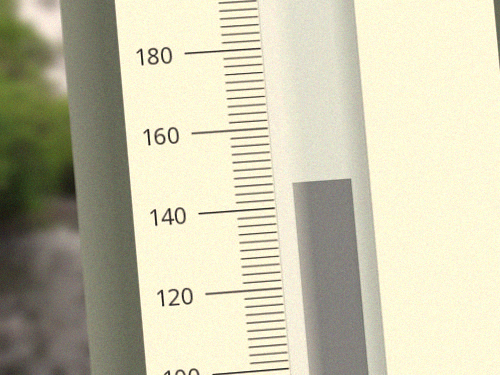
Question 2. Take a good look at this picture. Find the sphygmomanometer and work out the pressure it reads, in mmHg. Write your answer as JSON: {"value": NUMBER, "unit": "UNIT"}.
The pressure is {"value": 146, "unit": "mmHg"}
